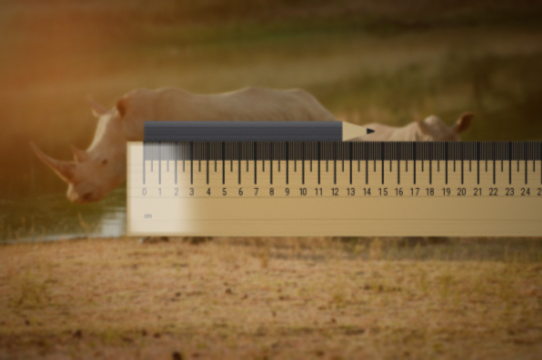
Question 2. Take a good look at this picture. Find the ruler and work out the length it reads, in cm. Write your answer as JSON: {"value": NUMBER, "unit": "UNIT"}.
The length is {"value": 14.5, "unit": "cm"}
